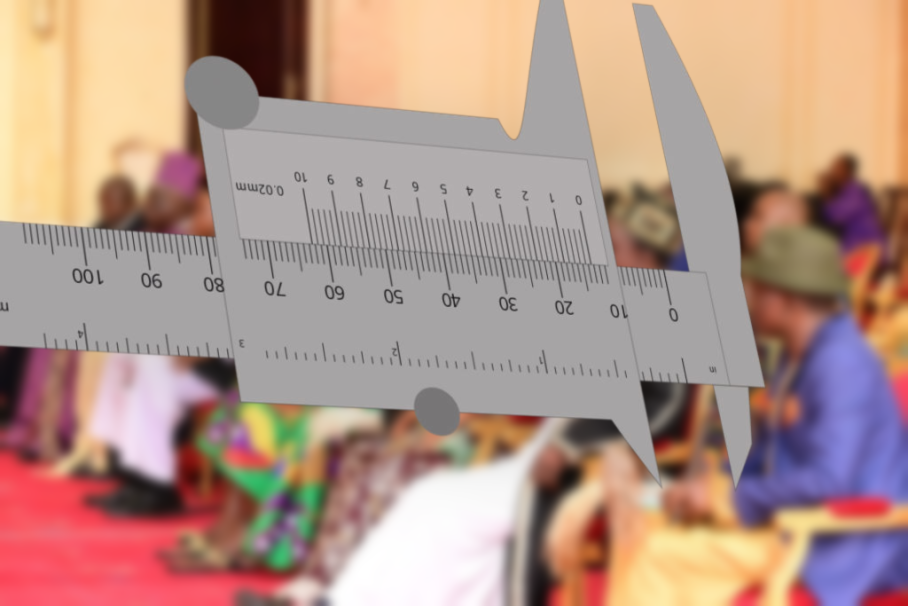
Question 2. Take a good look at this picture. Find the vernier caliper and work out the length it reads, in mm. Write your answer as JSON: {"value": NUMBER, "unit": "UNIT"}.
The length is {"value": 13.5, "unit": "mm"}
